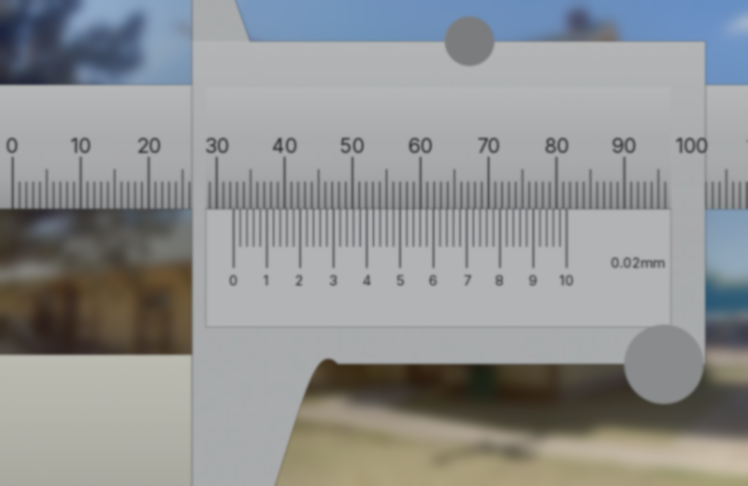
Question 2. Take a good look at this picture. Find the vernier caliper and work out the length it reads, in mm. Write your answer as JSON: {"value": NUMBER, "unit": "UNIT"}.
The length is {"value": 32.5, "unit": "mm"}
